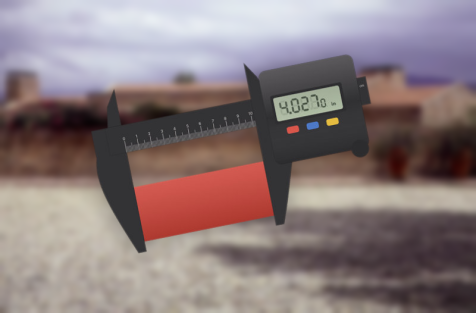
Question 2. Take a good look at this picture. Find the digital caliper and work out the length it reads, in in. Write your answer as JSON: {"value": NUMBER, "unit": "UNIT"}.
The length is {"value": 4.0270, "unit": "in"}
